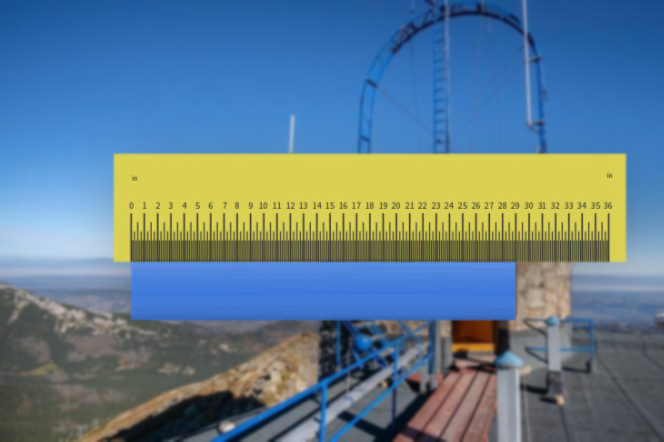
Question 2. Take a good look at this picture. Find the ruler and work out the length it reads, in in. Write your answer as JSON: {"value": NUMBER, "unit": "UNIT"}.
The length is {"value": 29, "unit": "in"}
